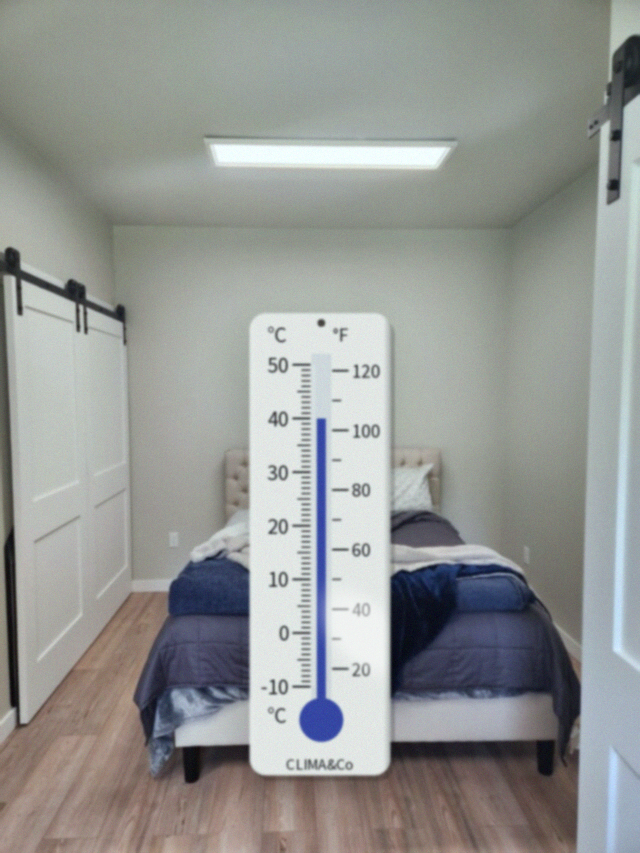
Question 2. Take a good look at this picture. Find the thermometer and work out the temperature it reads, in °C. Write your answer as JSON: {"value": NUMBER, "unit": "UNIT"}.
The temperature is {"value": 40, "unit": "°C"}
